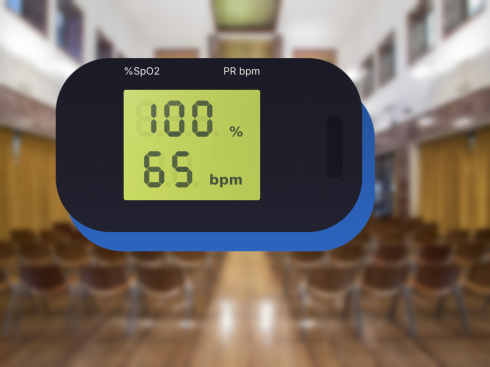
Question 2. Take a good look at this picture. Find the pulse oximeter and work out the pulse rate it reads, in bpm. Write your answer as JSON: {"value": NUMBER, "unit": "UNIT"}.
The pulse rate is {"value": 65, "unit": "bpm"}
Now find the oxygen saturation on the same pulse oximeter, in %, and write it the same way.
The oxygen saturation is {"value": 100, "unit": "%"}
